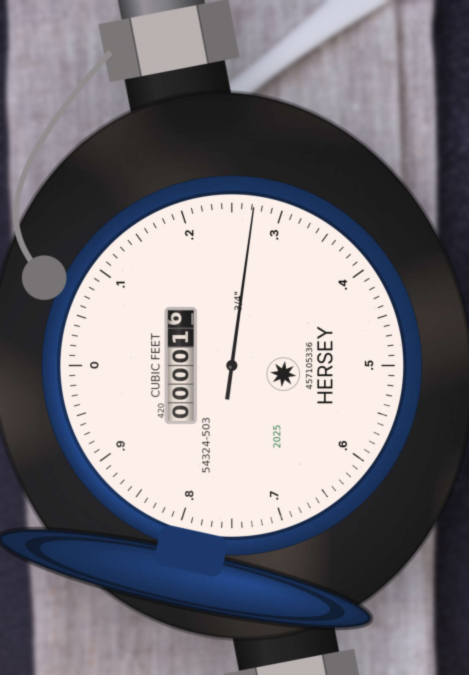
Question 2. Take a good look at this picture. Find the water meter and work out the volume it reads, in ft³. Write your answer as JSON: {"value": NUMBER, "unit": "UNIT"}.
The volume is {"value": 16.27, "unit": "ft³"}
